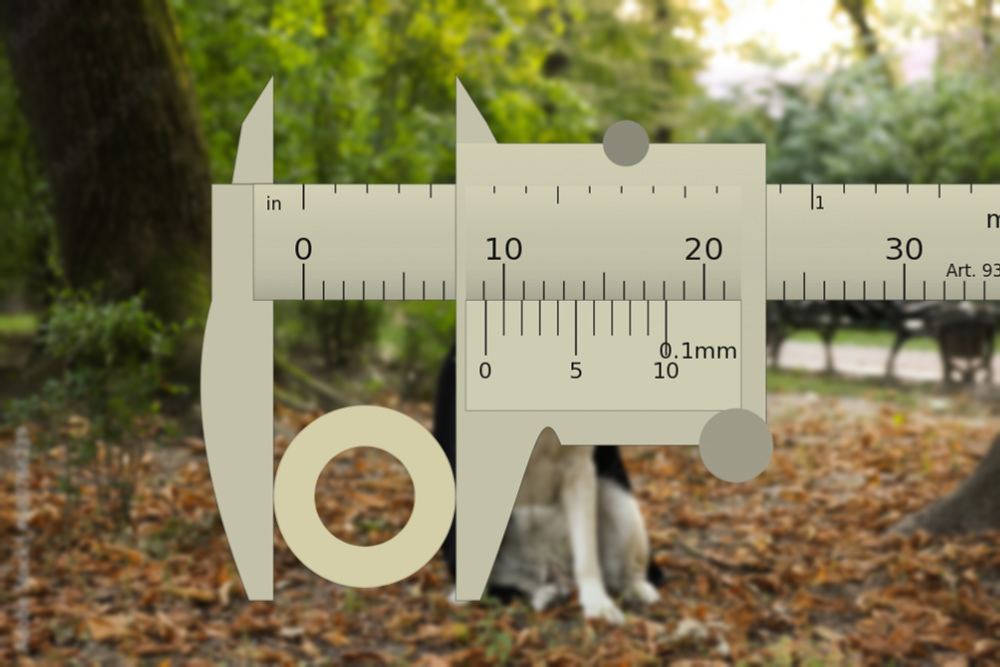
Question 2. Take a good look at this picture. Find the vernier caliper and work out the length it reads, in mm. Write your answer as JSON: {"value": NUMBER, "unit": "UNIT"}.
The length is {"value": 9.1, "unit": "mm"}
